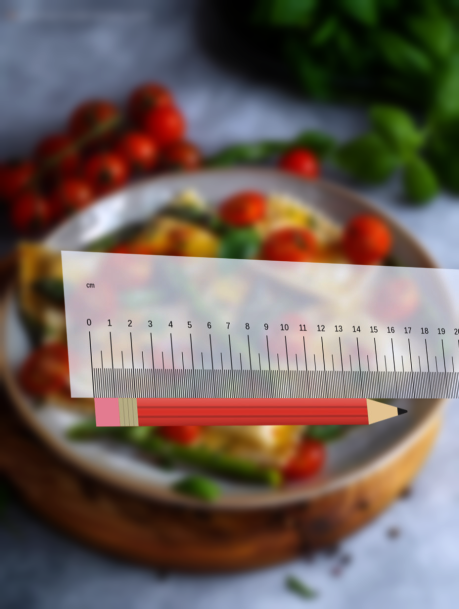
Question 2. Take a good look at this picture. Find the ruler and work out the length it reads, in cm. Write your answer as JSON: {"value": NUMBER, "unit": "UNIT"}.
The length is {"value": 16.5, "unit": "cm"}
